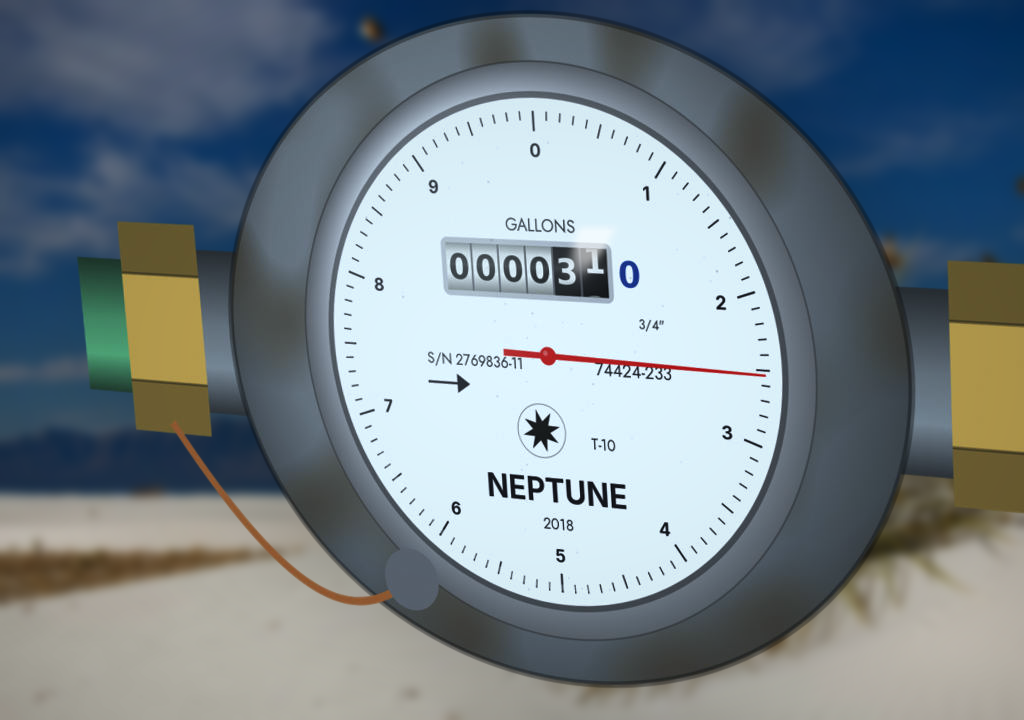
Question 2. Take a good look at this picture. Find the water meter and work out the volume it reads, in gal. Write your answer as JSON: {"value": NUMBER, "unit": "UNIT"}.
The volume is {"value": 312.5, "unit": "gal"}
